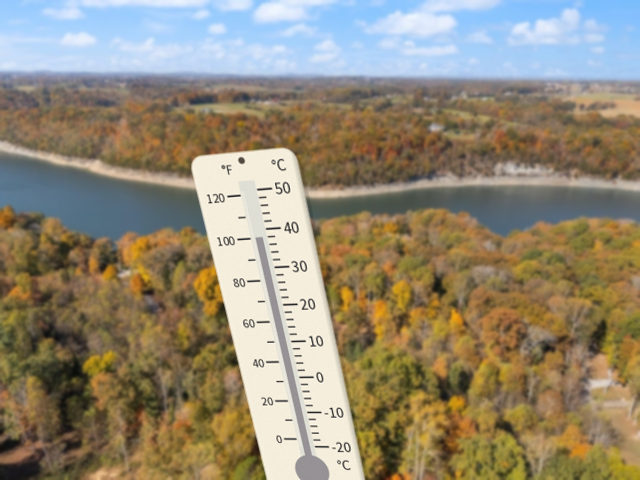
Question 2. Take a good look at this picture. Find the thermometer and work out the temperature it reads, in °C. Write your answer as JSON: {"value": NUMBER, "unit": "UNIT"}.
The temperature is {"value": 38, "unit": "°C"}
